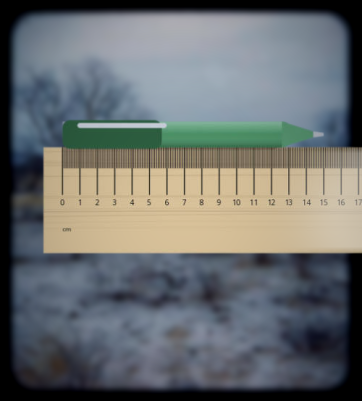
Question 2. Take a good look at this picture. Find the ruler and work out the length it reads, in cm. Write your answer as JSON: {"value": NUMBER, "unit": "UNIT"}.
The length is {"value": 15, "unit": "cm"}
